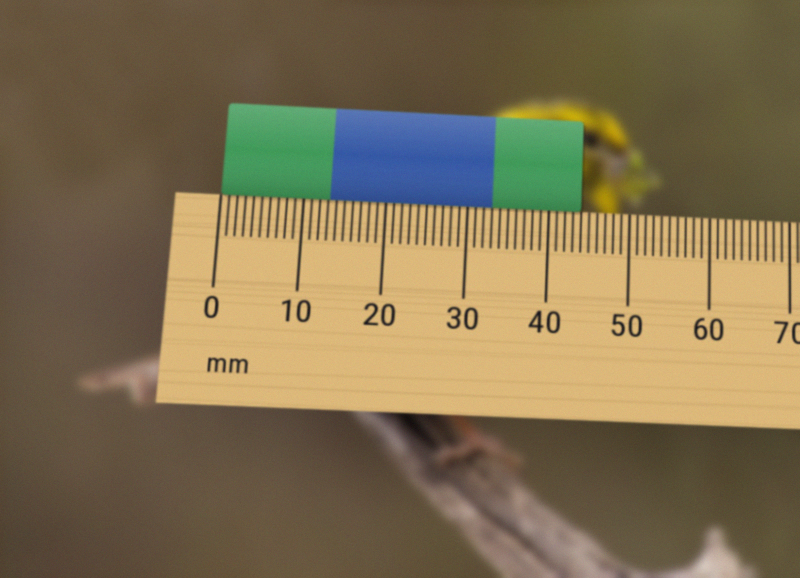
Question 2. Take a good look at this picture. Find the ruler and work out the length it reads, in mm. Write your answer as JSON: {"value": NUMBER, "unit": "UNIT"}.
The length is {"value": 44, "unit": "mm"}
